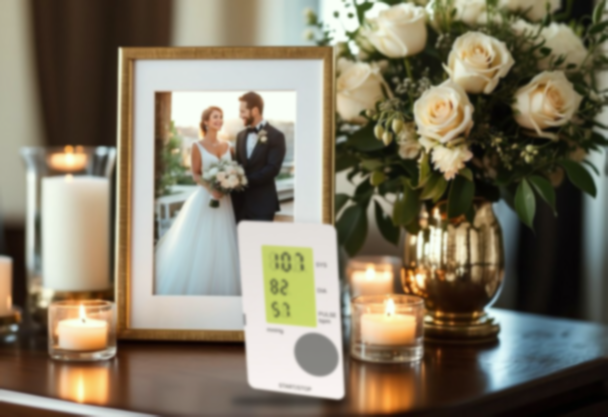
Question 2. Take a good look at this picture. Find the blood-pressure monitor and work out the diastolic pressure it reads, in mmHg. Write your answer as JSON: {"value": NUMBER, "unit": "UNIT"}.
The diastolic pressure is {"value": 82, "unit": "mmHg"}
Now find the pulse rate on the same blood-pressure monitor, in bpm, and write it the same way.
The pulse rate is {"value": 57, "unit": "bpm"}
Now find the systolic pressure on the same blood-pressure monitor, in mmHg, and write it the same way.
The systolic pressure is {"value": 107, "unit": "mmHg"}
